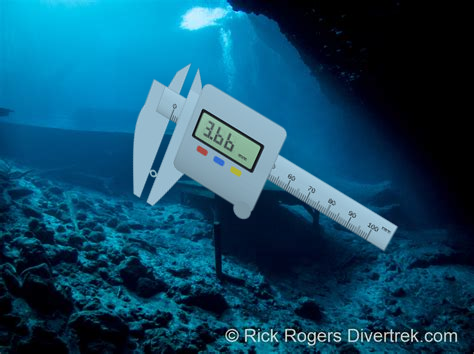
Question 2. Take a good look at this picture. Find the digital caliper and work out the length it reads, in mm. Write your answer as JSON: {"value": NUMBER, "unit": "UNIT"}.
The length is {"value": 3.66, "unit": "mm"}
